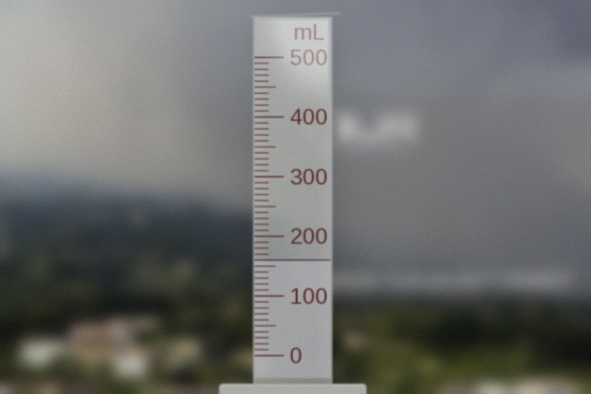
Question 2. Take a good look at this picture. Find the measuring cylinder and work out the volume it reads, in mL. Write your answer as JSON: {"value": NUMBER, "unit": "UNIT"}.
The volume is {"value": 160, "unit": "mL"}
